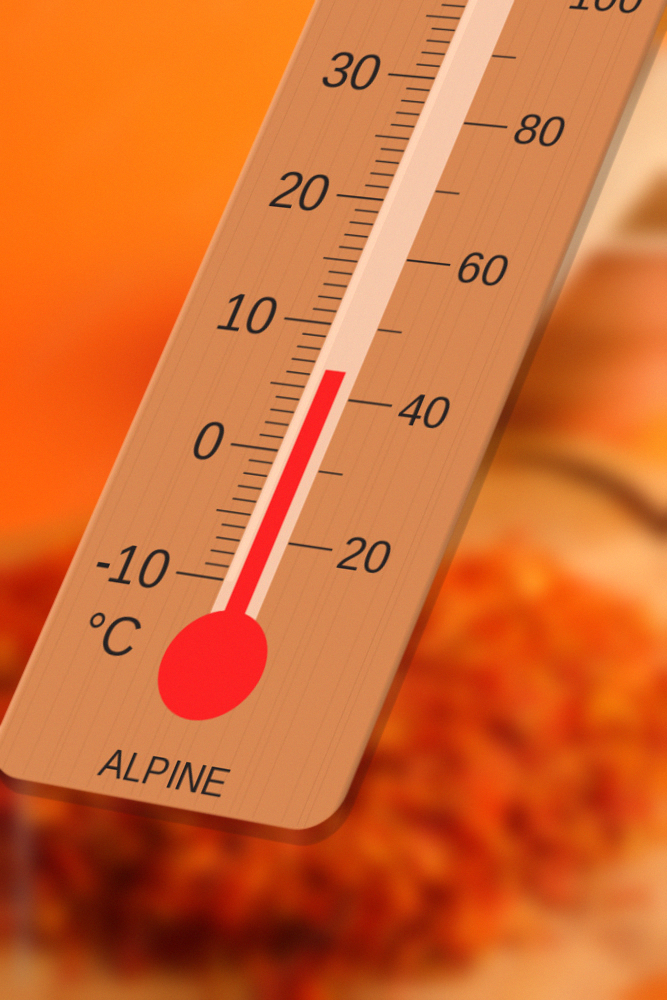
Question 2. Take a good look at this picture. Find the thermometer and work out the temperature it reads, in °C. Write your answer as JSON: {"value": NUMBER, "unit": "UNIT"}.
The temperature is {"value": 6.5, "unit": "°C"}
